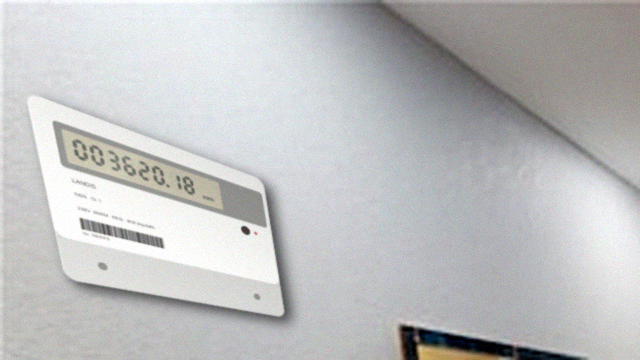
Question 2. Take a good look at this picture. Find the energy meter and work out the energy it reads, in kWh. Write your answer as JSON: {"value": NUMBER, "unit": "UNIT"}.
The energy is {"value": 3620.18, "unit": "kWh"}
